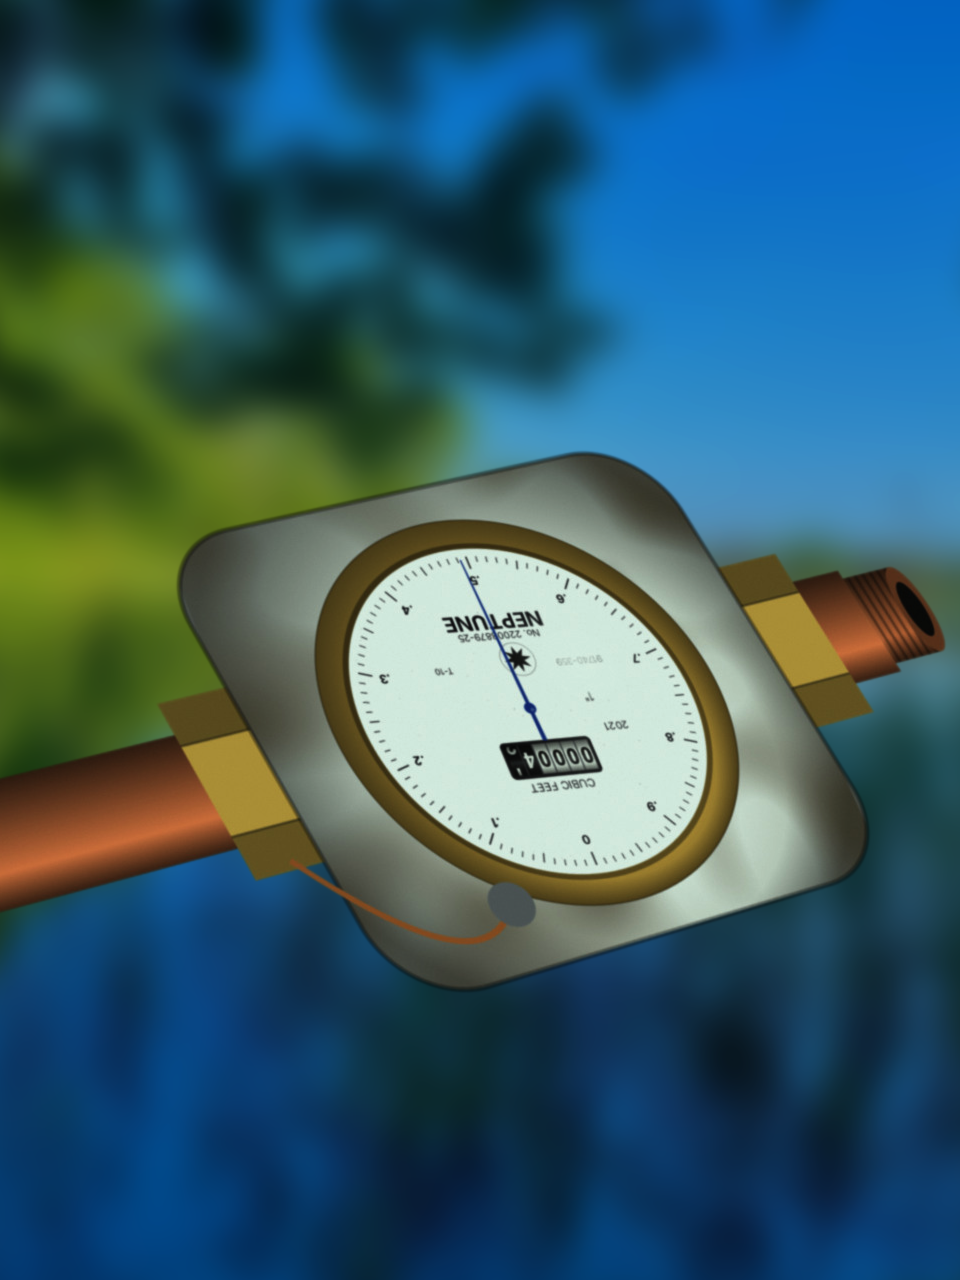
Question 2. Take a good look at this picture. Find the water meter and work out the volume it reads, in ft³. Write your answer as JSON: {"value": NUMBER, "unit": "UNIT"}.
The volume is {"value": 41.49, "unit": "ft³"}
